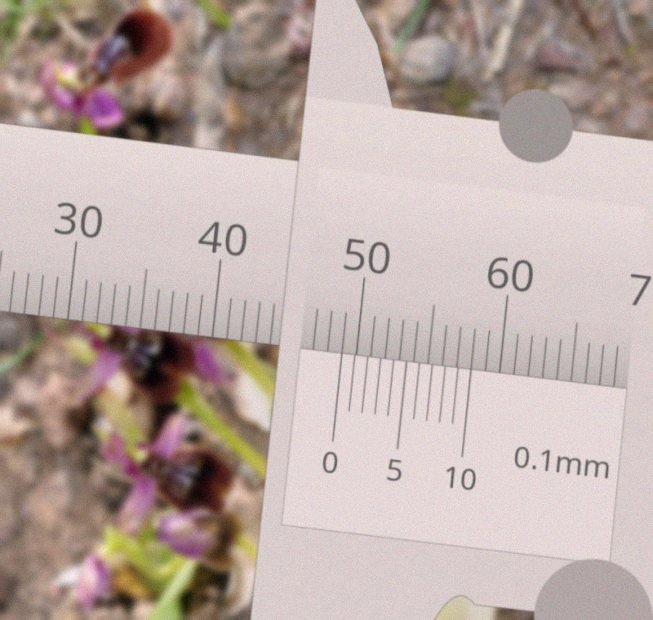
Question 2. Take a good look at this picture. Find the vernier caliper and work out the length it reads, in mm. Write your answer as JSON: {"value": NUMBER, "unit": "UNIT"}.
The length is {"value": 49.0, "unit": "mm"}
